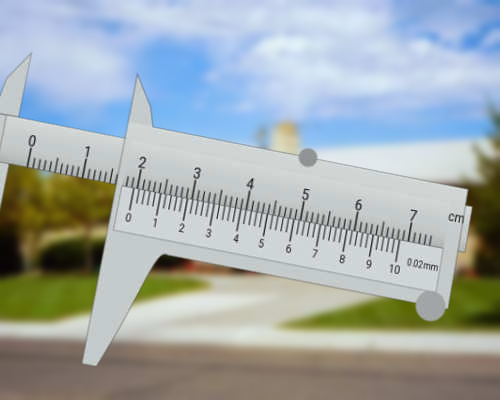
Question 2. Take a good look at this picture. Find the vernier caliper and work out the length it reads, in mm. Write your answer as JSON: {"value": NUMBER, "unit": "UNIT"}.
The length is {"value": 19.4, "unit": "mm"}
